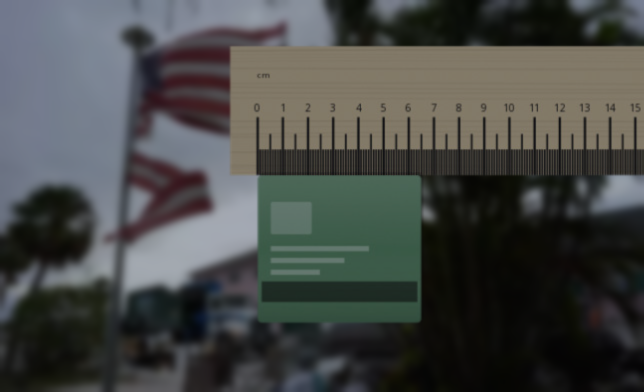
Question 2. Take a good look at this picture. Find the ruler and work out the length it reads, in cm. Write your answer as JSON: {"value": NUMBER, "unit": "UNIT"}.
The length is {"value": 6.5, "unit": "cm"}
